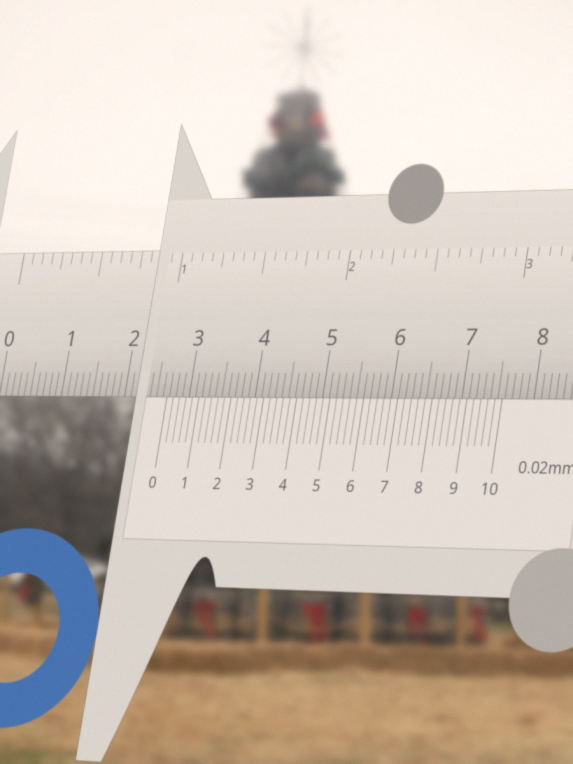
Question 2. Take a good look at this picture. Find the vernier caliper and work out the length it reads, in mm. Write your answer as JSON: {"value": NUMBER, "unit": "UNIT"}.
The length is {"value": 26.6, "unit": "mm"}
